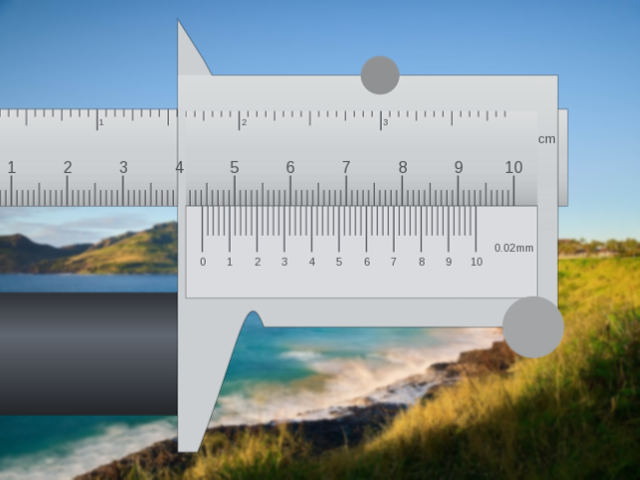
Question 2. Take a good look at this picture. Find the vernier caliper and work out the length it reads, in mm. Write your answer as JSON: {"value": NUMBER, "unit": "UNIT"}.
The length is {"value": 44.2, "unit": "mm"}
